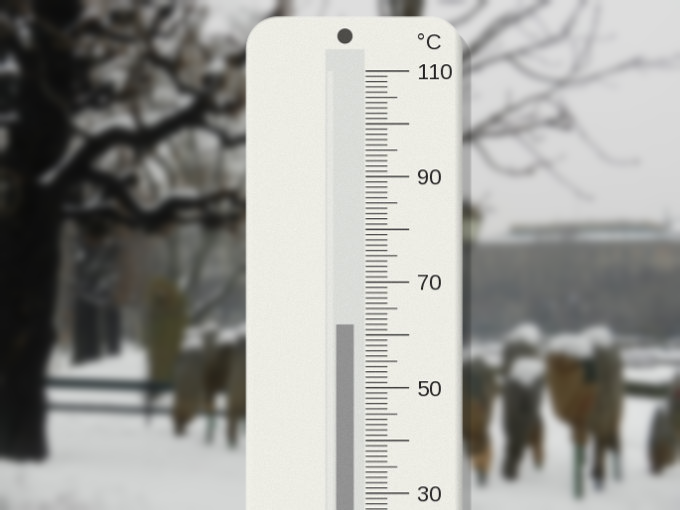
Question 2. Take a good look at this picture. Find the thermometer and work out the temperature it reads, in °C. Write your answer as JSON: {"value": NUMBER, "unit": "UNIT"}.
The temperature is {"value": 62, "unit": "°C"}
